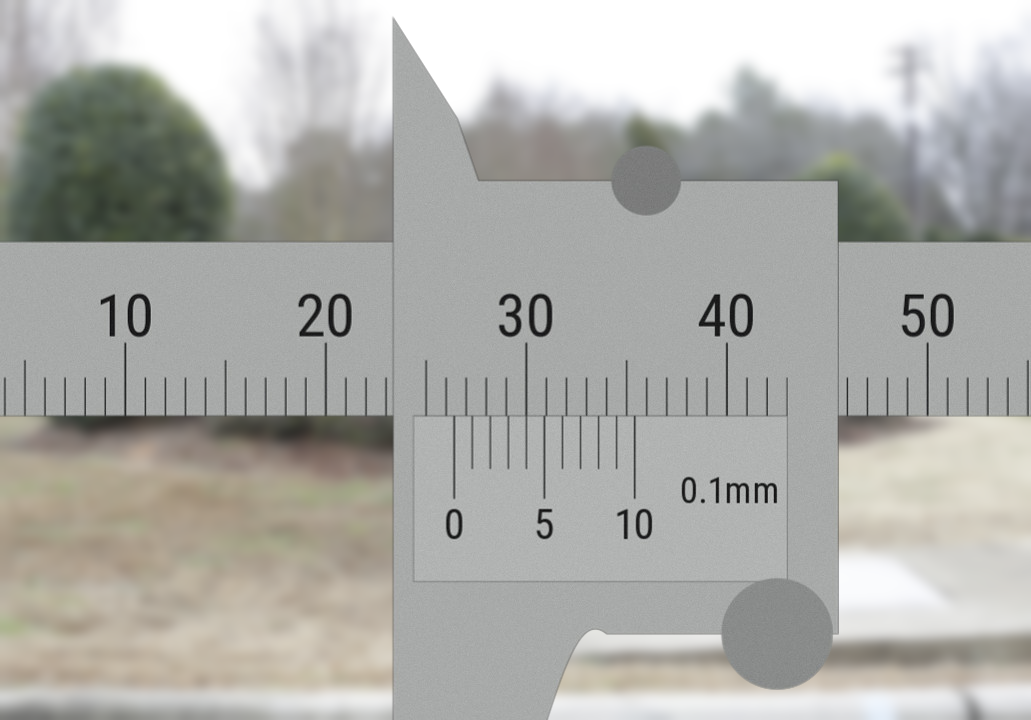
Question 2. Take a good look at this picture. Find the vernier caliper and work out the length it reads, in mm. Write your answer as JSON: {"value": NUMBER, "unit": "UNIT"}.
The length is {"value": 26.4, "unit": "mm"}
